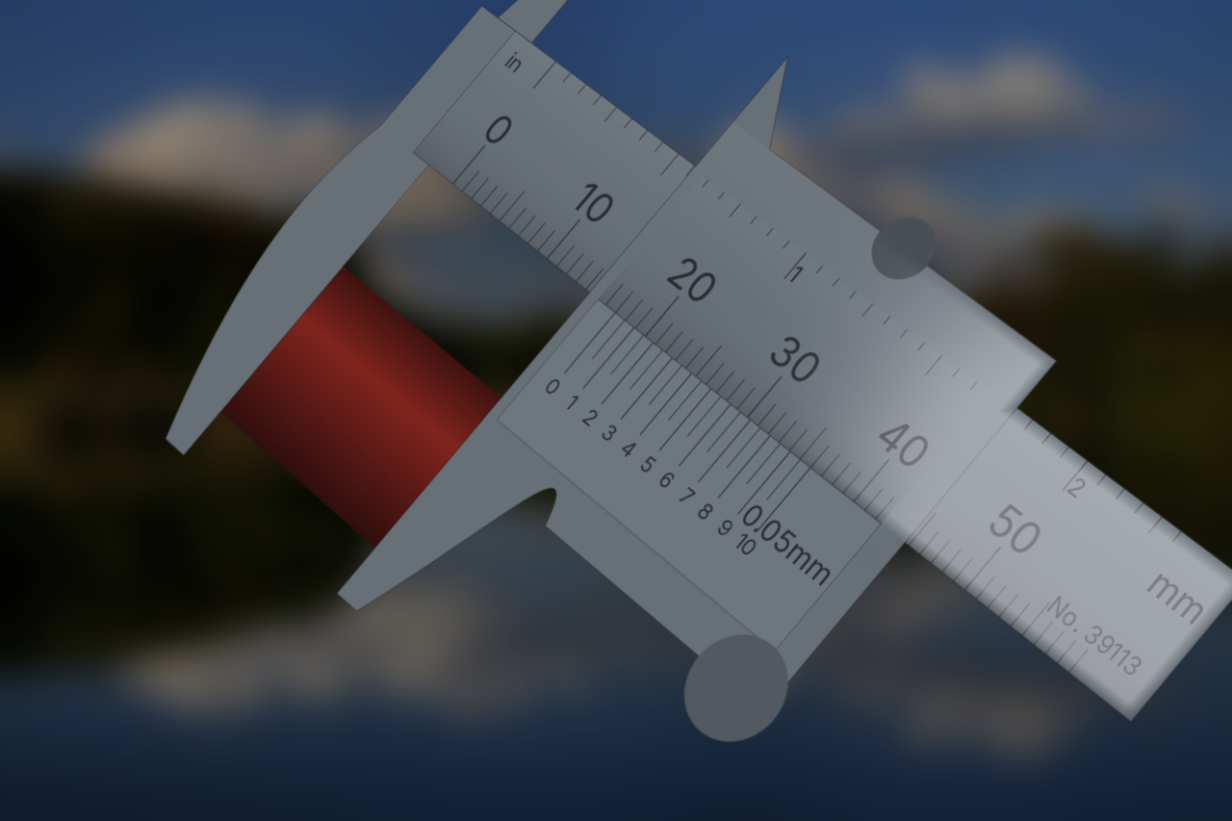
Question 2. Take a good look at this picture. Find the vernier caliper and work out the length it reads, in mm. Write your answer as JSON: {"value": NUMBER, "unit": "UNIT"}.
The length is {"value": 17.0, "unit": "mm"}
